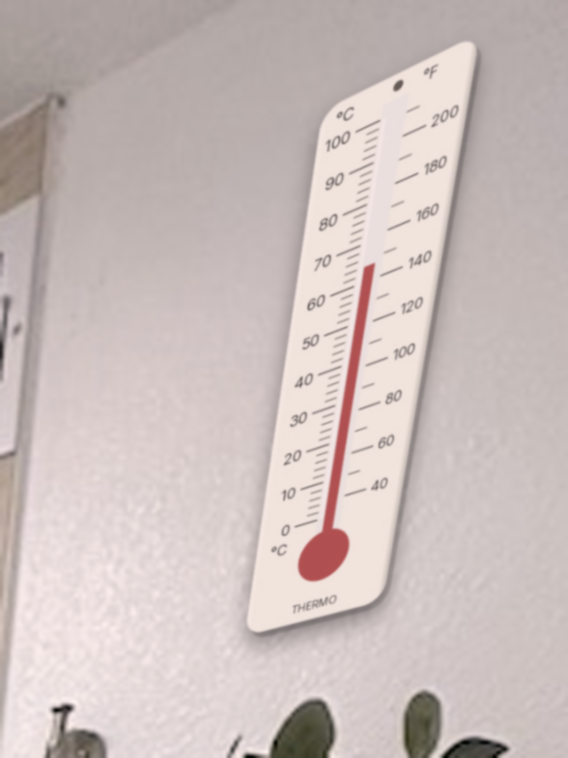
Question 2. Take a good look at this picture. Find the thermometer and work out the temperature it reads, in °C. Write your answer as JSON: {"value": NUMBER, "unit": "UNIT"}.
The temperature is {"value": 64, "unit": "°C"}
